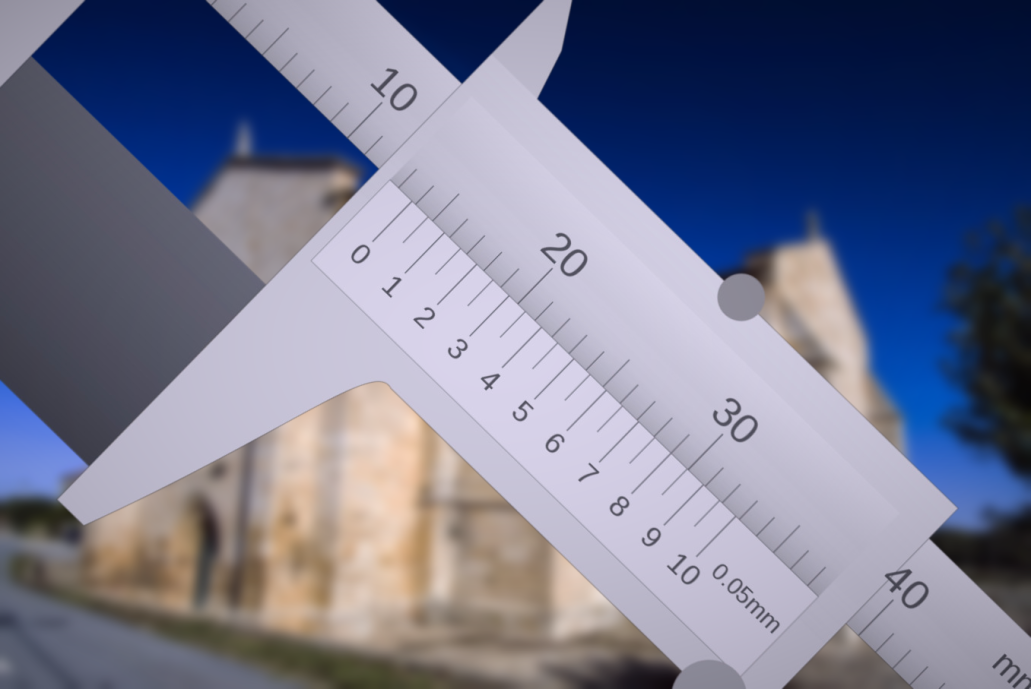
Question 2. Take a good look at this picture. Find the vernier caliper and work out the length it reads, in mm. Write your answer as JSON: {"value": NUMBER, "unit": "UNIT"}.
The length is {"value": 13.80, "unit": "mm"}
